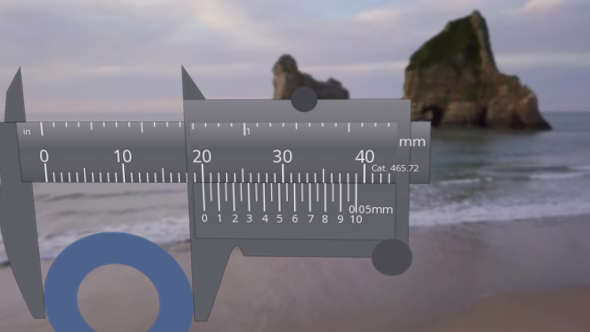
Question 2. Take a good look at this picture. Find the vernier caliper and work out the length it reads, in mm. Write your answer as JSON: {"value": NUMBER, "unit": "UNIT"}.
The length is {"value": 20.0, "unit": "mm"}
